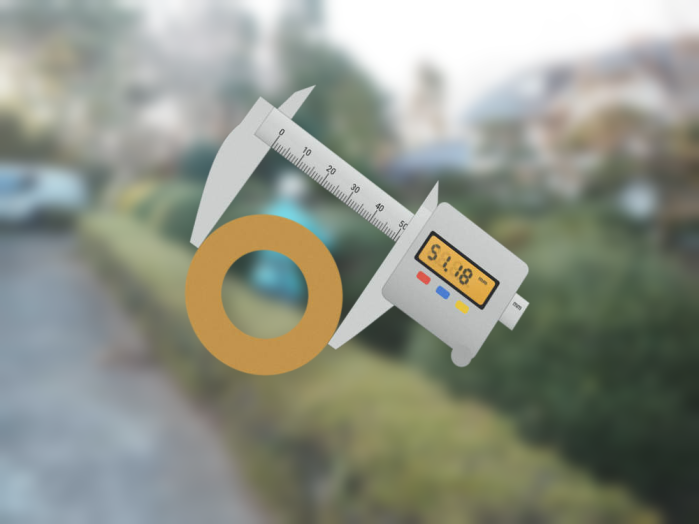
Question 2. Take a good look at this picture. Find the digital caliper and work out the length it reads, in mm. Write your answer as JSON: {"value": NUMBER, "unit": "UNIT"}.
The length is {"value": 51.18, "unit": "mm"}
